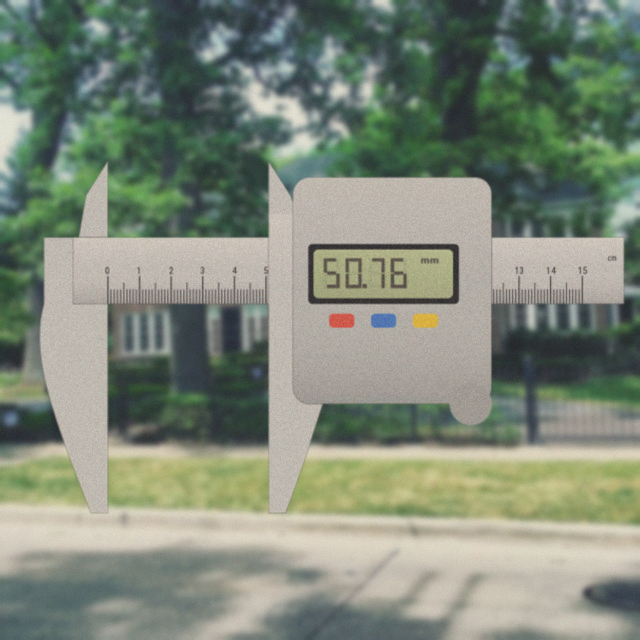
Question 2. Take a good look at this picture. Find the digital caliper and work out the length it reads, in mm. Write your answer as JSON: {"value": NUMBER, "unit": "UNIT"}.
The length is {"value": 50.76, "unit": "mm"}
